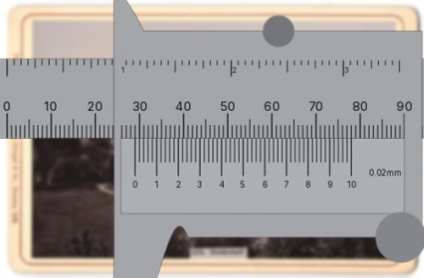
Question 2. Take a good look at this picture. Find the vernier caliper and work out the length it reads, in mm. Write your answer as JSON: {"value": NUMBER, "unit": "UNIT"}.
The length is {"value": 29.0, "unit": "mm"}
